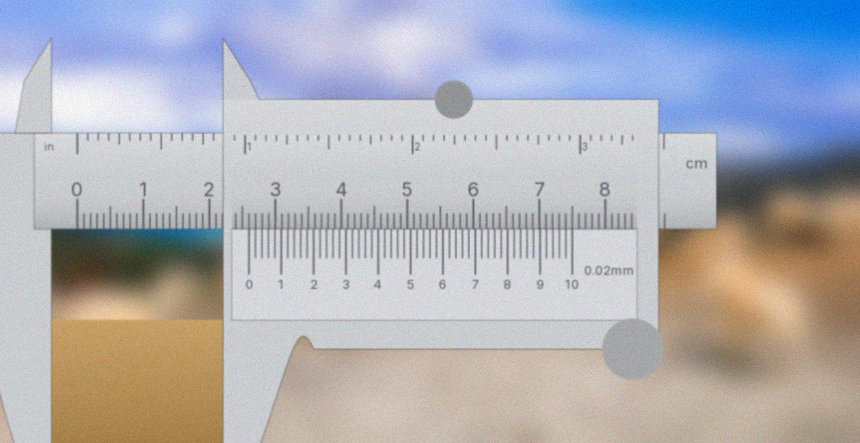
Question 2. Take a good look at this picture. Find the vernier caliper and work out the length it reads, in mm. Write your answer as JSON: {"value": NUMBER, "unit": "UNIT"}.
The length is {"value": 26.0, "unit": "mm"}
